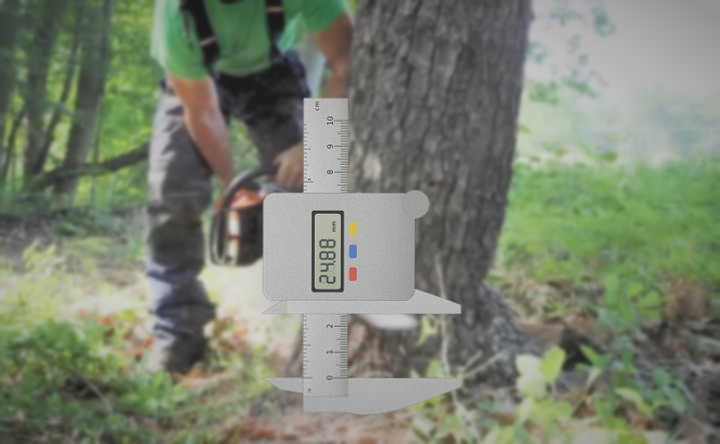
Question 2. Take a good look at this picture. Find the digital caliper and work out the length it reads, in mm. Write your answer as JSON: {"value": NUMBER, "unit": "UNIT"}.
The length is {"value": 24.88, "unit": "mm"}
